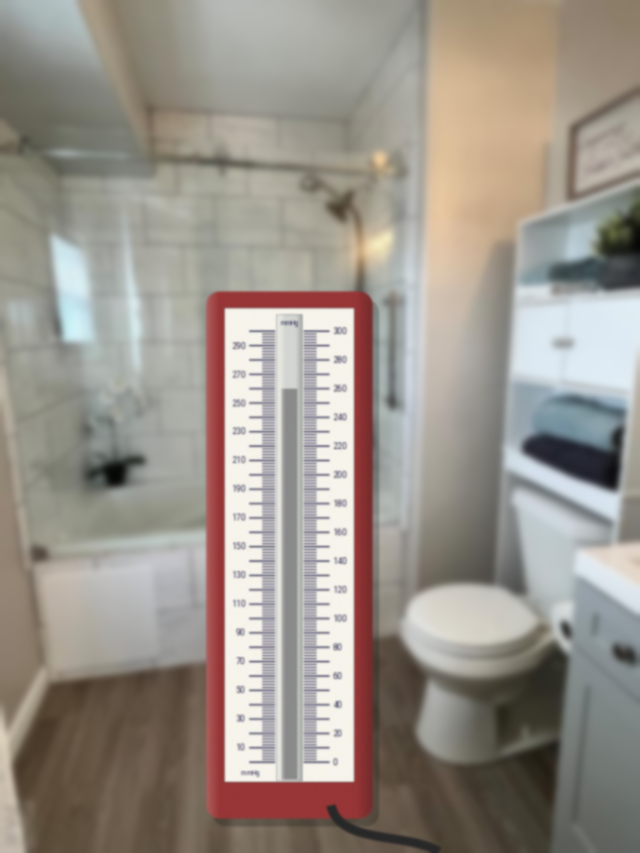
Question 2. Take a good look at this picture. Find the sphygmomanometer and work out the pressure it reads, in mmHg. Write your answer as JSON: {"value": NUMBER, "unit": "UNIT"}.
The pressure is {"value": 260, "unit": "mmHg"}
